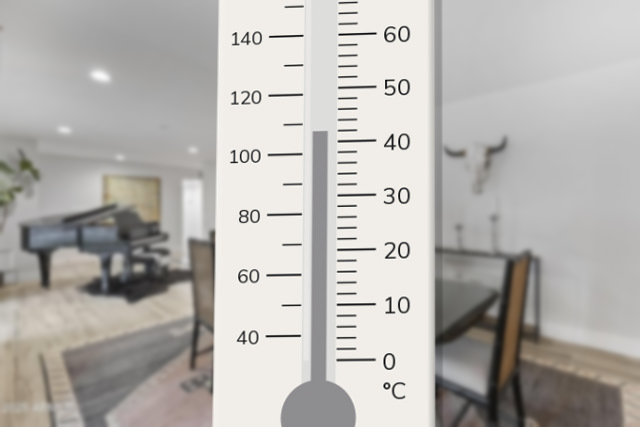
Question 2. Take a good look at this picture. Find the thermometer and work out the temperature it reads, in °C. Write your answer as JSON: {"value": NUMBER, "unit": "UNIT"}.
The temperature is {"value": 42, "unit": "°C"}
